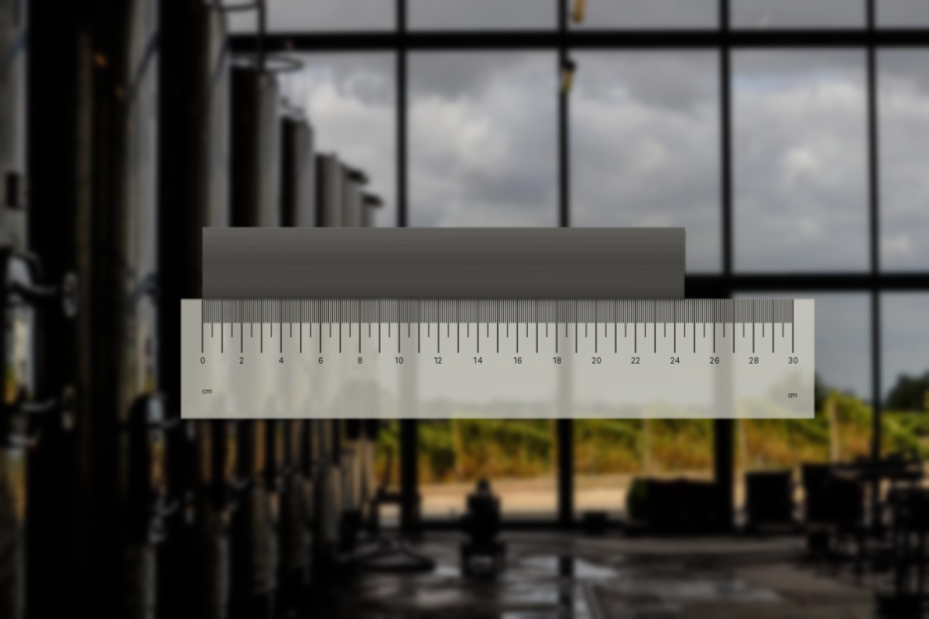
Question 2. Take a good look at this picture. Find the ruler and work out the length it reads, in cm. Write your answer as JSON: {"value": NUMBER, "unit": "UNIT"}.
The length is {"value": 24.5, "unit": "cm"}
